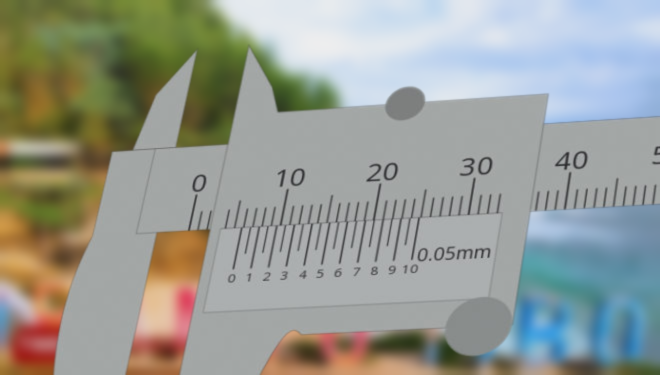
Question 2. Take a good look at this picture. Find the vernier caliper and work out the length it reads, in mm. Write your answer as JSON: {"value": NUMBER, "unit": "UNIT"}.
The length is {"value": 5.8, "unit": "mm"}
